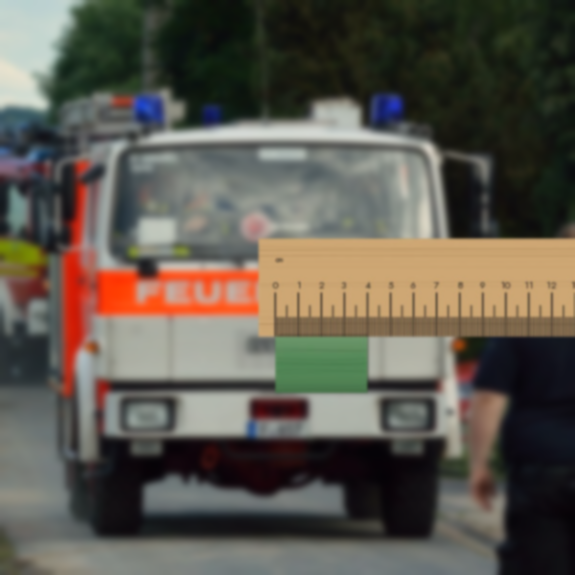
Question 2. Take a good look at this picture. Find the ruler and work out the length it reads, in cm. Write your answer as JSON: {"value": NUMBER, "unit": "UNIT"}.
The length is {"value": 4, "unit": "cm"}
